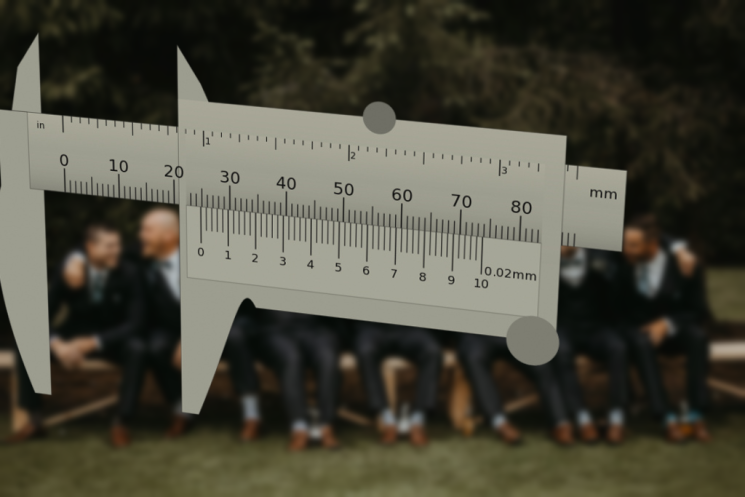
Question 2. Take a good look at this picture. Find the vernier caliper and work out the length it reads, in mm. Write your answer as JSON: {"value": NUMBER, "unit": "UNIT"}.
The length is {"value": 24.8, "unit": "mm"}
